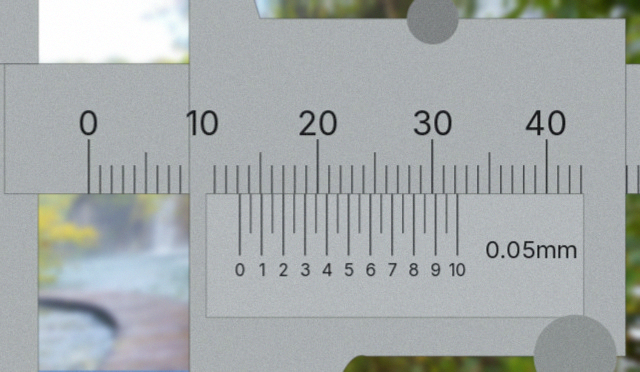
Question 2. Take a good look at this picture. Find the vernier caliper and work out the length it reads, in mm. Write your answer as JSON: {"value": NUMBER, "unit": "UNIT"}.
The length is {"value": 13.2, "unit": "mm"}
